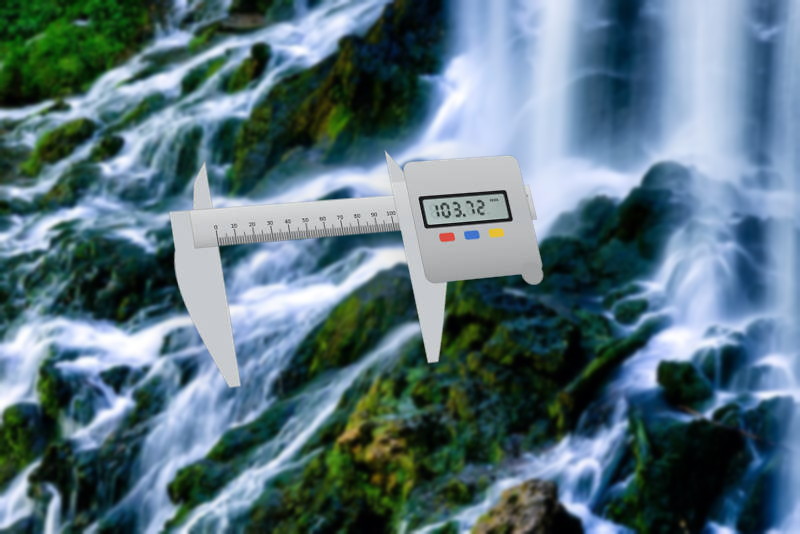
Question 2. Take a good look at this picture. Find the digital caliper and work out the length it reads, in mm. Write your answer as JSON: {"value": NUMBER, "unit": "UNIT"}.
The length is {"value": 103.72, "unit": "mm"}
